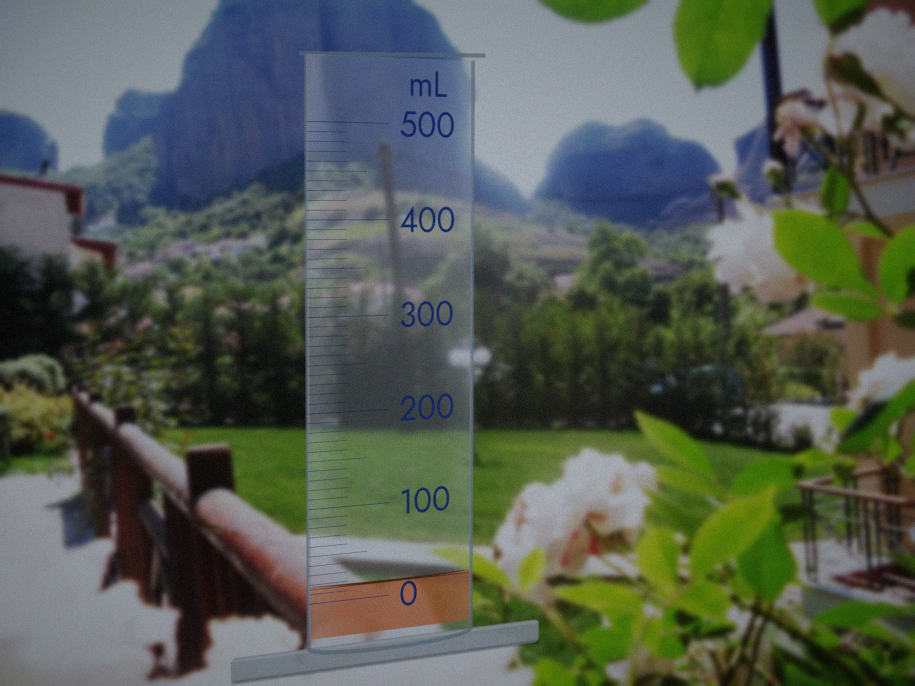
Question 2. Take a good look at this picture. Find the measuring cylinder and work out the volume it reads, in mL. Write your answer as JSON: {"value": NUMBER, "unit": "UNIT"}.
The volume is {"value": 15, "unit": "mL"}
